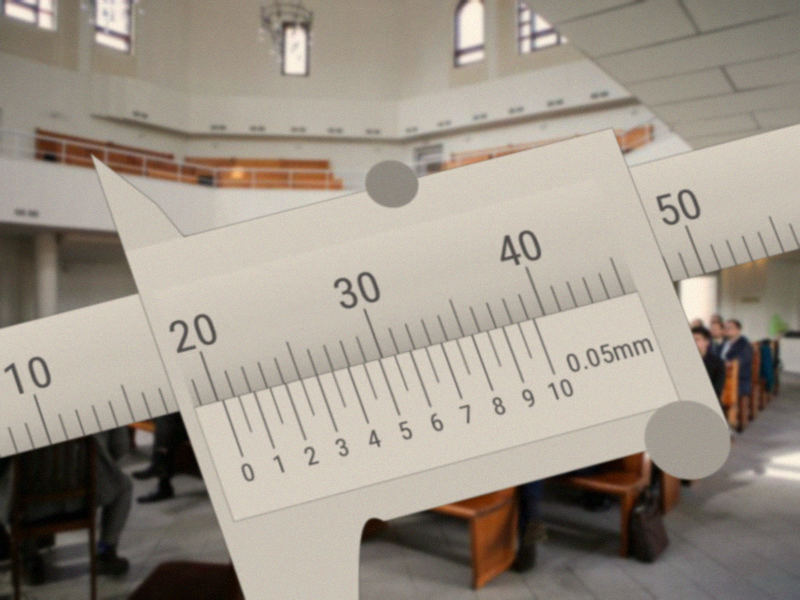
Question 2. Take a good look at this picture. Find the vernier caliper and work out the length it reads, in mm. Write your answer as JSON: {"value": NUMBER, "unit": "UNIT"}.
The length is {"value": 20.3, "unit": "mm"}
